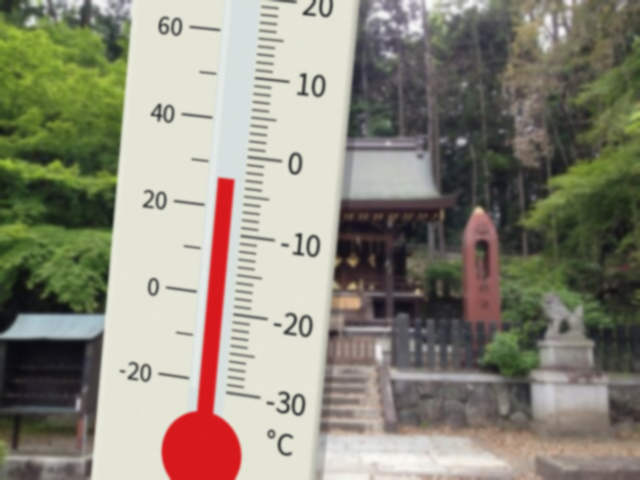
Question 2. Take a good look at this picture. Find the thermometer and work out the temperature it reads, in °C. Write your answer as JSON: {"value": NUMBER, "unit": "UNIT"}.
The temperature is {"value": -3, "unit": "°C"}
